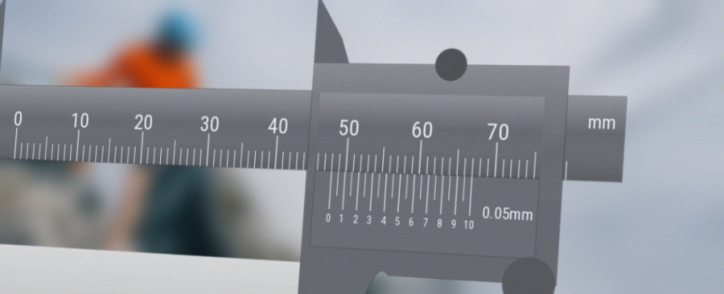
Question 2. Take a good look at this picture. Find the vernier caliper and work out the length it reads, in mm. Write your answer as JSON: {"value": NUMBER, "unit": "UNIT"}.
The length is {"value": 48.0, "unit": "mm"}
